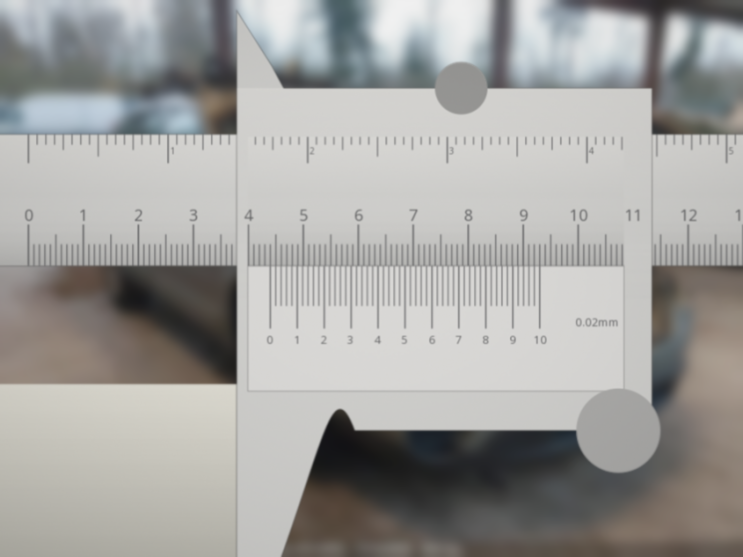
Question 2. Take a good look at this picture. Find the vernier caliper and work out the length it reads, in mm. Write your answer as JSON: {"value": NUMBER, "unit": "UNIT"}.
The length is {"value": 44.0, "unit": "mm"}
